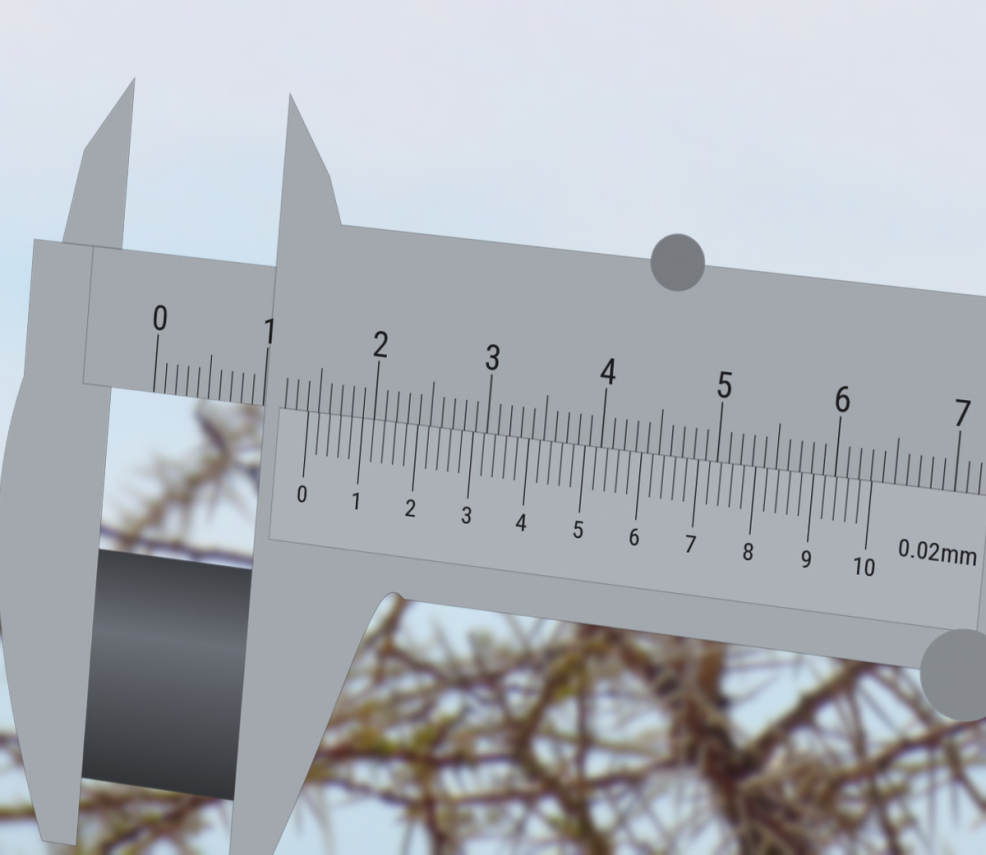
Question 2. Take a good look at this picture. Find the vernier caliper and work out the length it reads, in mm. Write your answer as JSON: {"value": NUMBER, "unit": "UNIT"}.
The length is {"value": 14.1, "unit": "mm"}
